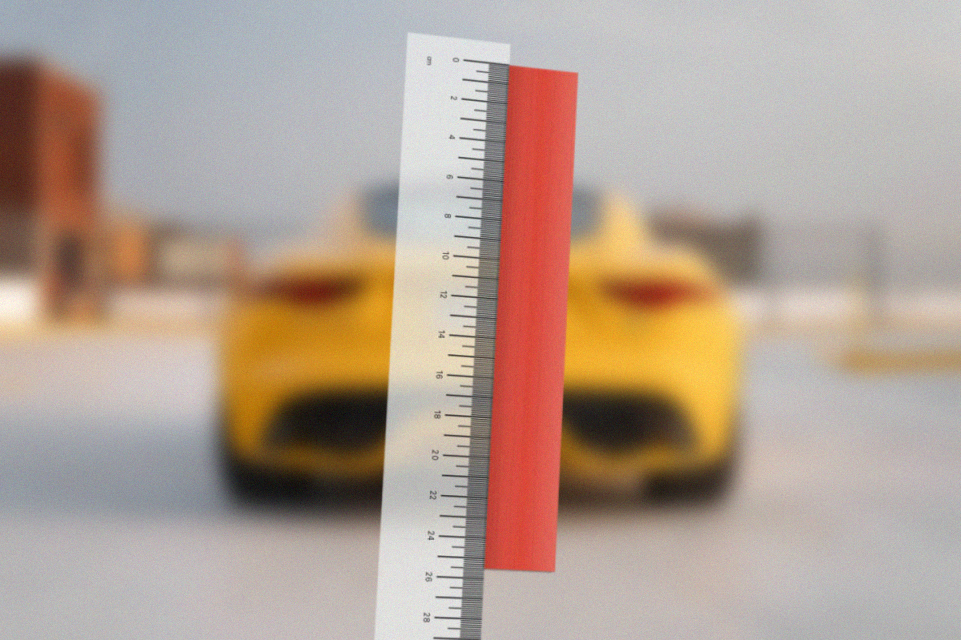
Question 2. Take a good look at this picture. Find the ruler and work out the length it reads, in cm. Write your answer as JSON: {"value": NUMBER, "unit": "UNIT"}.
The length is {"value": 25.5, "unit": "cm"}
